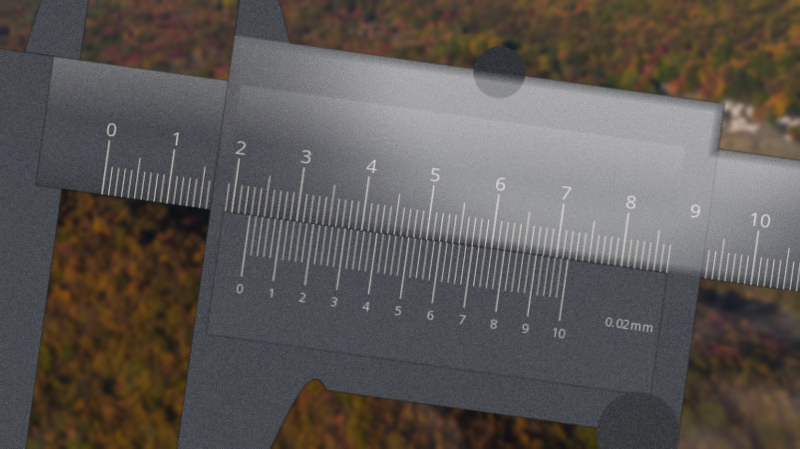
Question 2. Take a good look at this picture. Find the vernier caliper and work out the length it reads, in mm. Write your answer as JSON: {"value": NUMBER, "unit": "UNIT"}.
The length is {"value": 22.8, "unit": "mm"}
